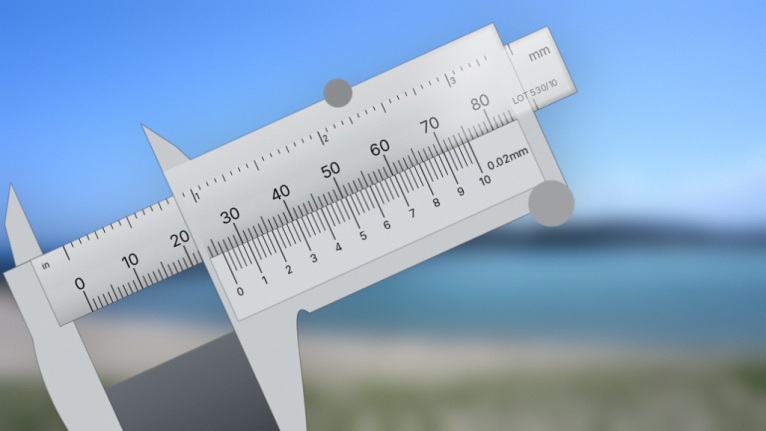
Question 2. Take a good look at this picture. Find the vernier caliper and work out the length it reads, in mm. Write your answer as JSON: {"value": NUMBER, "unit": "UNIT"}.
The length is {"value": 26.0, "unit": "mm"}
